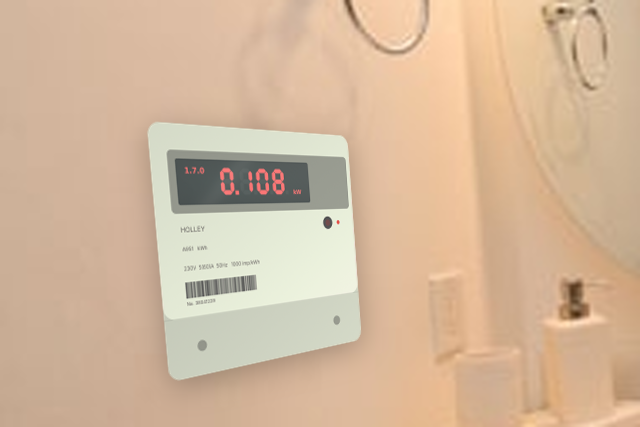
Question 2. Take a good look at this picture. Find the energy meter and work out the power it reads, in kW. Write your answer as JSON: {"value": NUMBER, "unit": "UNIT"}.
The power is {"value": 0.108, "unit": "kW"}
